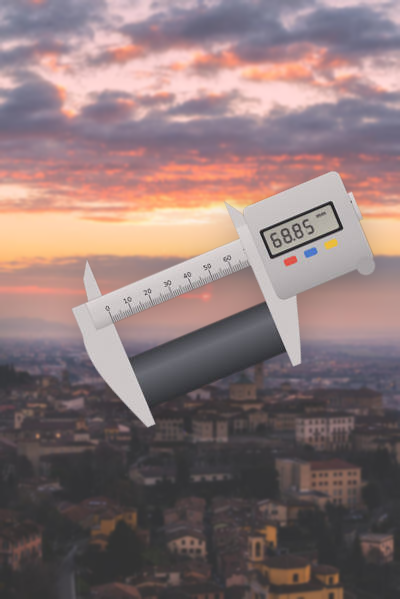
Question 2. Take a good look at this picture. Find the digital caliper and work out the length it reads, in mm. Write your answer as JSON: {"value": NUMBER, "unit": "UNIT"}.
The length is {"value": 68.85, "unit": "mm"}
